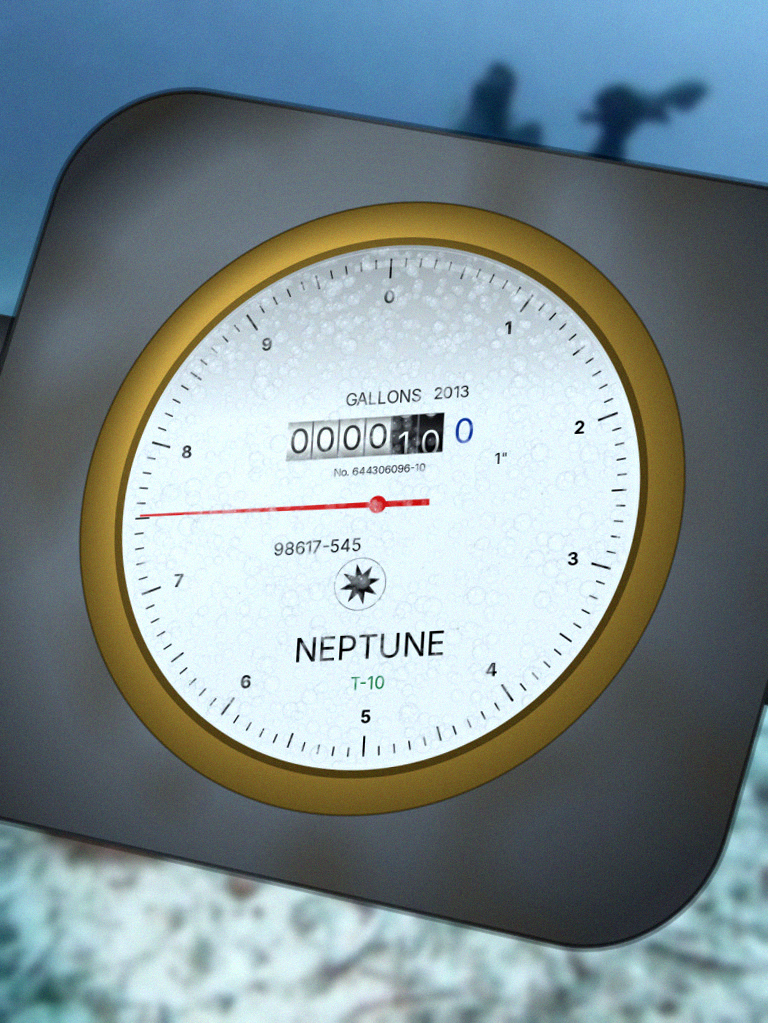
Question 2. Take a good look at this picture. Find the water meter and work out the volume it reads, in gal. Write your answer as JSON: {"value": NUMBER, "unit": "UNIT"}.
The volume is {"value": 97.5, "unit": "gal"}
